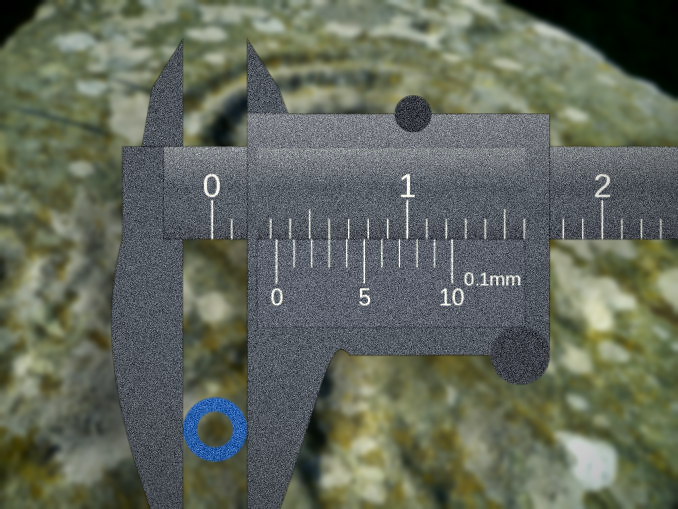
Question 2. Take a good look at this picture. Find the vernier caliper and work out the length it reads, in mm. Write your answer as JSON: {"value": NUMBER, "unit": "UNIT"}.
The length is {"value": 3.3, "unit": "mm"}
